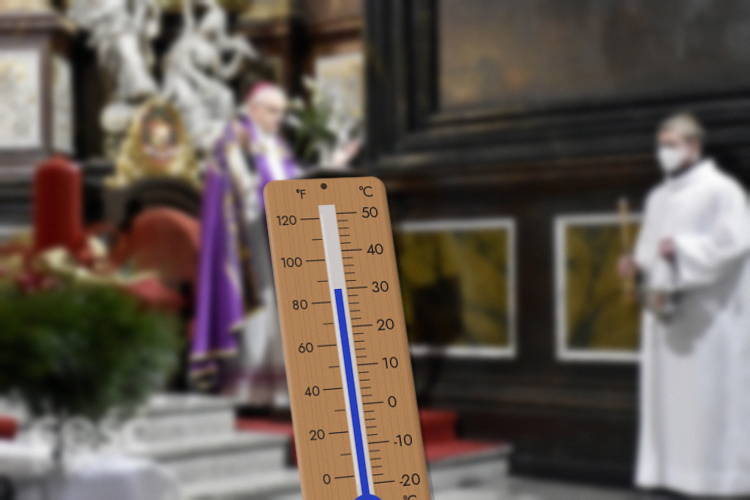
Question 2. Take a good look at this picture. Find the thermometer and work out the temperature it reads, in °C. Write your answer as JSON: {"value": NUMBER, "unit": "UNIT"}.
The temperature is {"value": 30, "unit": "°C"}
